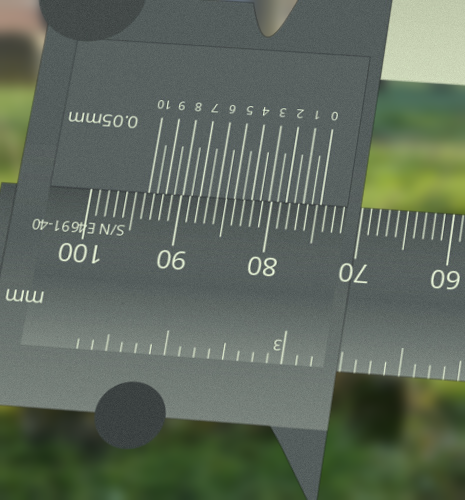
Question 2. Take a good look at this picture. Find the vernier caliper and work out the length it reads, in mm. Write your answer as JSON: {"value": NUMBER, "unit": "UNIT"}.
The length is {"value": 74.6, "unit": "mm"}
